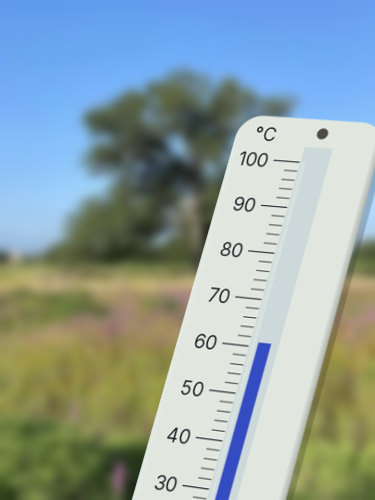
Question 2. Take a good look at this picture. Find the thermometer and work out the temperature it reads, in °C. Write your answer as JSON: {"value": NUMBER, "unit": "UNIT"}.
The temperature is {"value": 61, "unit": "°C"}
